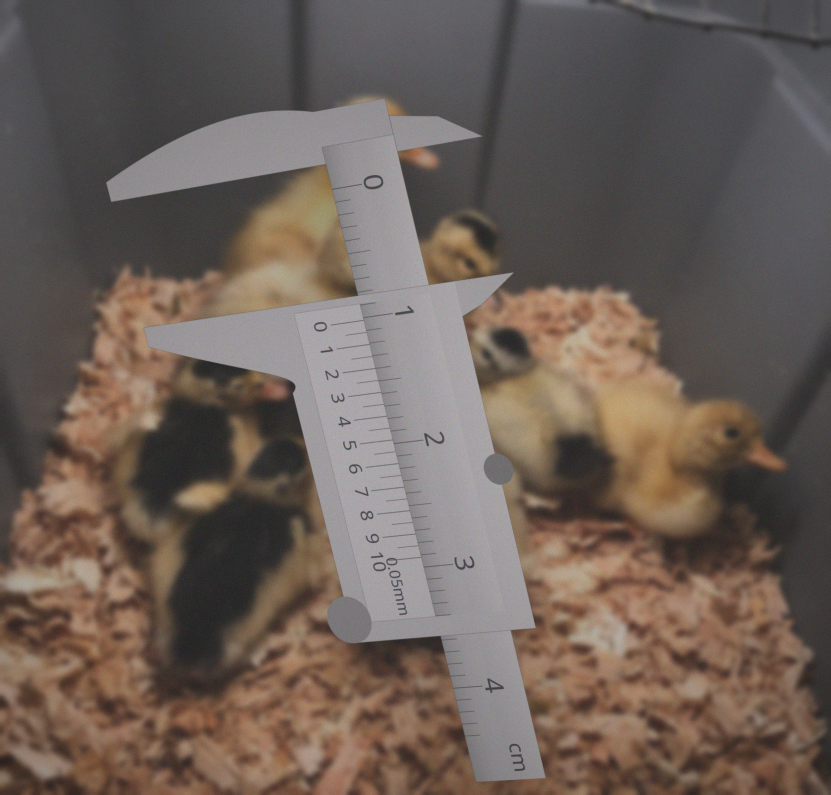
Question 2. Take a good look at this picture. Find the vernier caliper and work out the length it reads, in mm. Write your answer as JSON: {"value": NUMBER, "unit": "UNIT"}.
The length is {"value": 10.2, "unit": "mm"}
